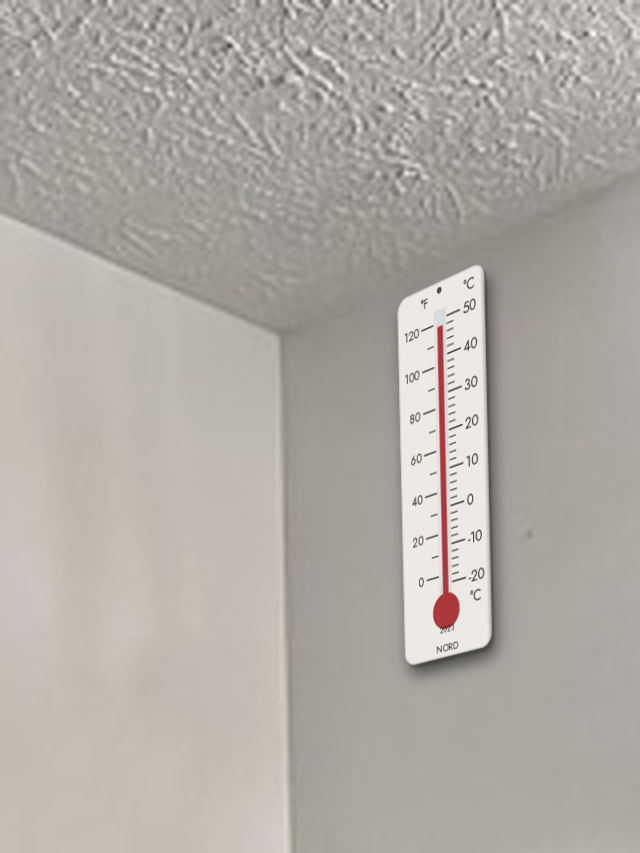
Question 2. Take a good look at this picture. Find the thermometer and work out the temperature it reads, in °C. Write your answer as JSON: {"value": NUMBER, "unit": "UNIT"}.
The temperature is {"value": 48, "unit": "°C"}
